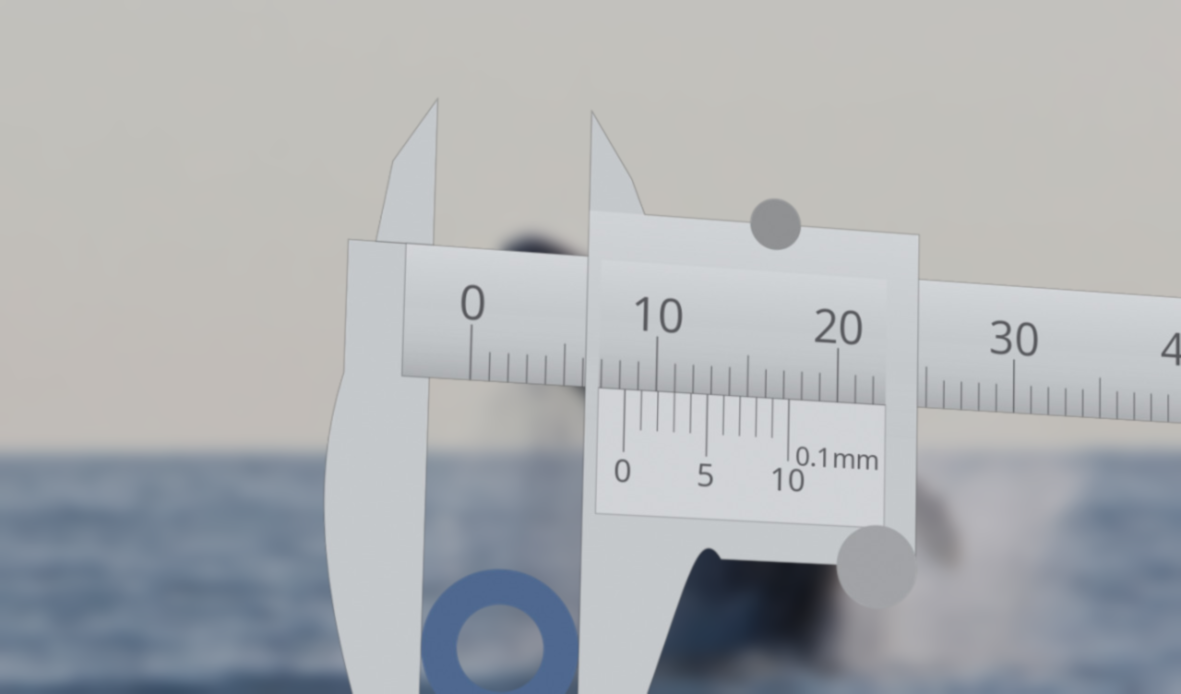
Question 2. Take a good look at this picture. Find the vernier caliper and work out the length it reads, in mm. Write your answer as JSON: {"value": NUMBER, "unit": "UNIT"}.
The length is {"value": 8.3, "unit": "mm"}
